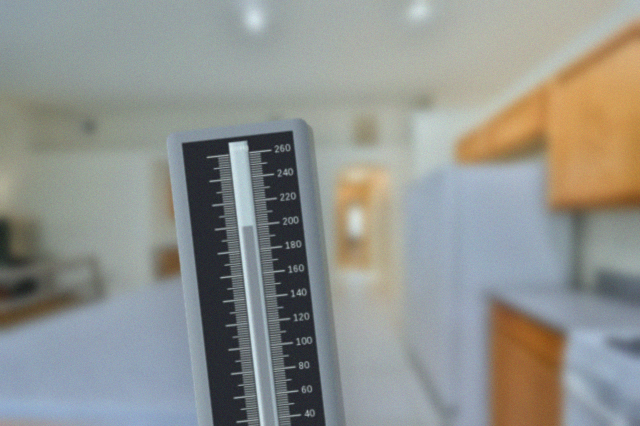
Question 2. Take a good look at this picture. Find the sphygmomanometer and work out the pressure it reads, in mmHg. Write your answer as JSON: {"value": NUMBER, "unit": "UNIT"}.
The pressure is {"value": 200, "unit": "mmHg"}
